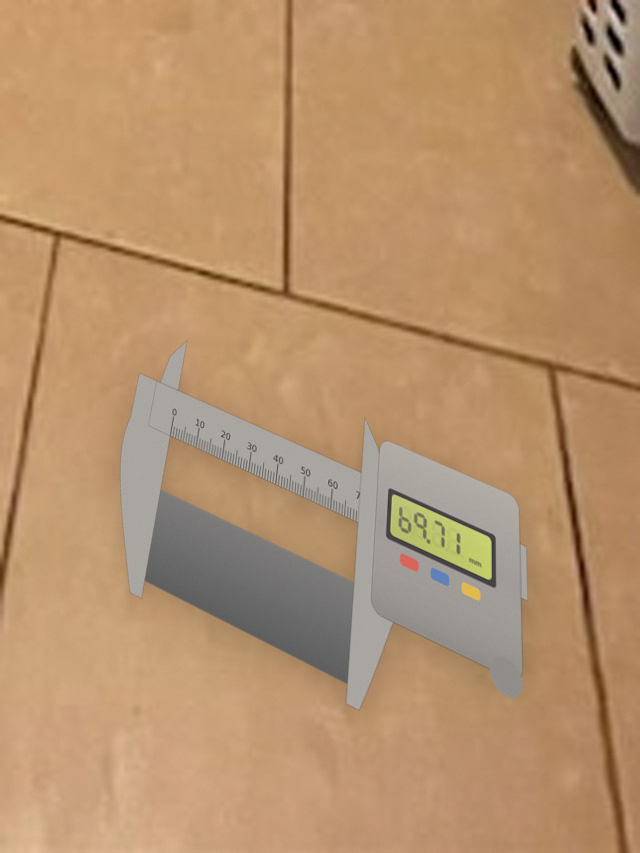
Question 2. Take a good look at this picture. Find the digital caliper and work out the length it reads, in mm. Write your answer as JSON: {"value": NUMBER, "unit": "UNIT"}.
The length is {"value": 69.71, "unit": "mm"}
